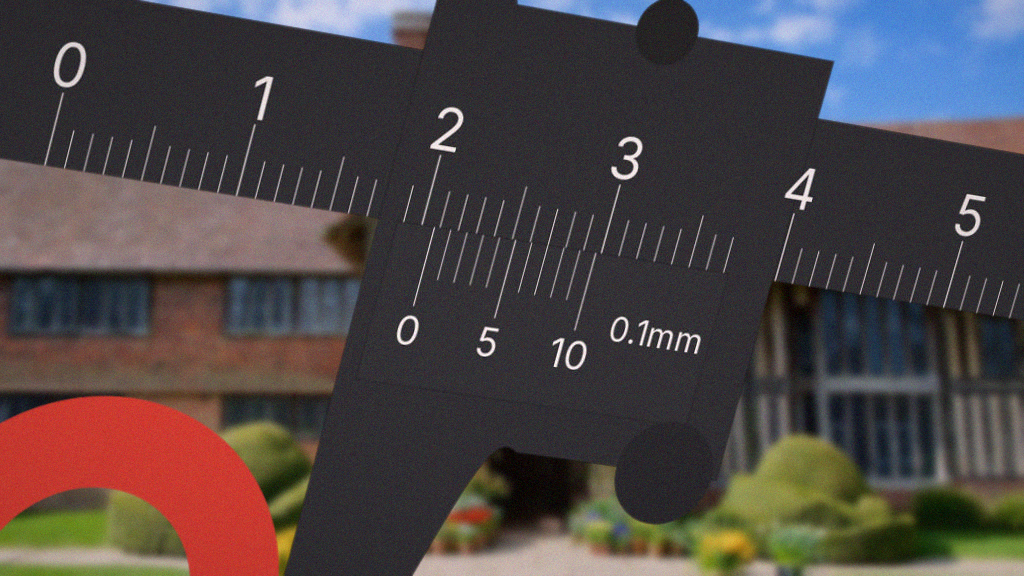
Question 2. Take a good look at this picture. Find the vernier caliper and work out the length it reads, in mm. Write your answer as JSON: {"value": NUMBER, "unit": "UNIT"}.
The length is {"value": 20.7, "unit": "mm"}
